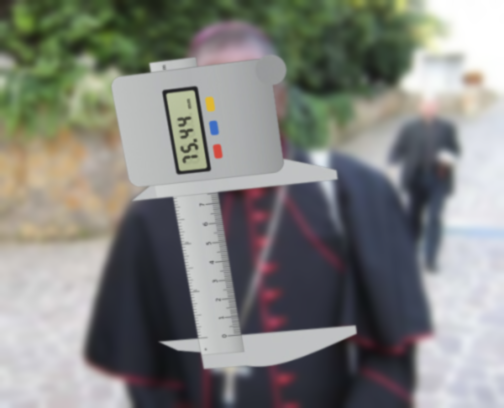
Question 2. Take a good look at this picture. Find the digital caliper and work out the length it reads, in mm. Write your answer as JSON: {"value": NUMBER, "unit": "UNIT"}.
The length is {"value": 75.44, "unit": "mm"}
